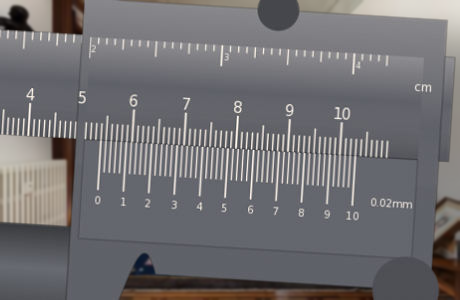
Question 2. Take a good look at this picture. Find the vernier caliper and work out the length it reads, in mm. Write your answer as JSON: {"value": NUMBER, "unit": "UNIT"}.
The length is {"value": 54.0, "unit": "mm"}
